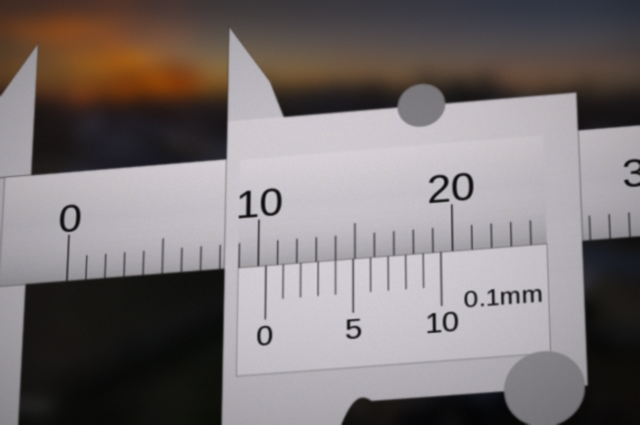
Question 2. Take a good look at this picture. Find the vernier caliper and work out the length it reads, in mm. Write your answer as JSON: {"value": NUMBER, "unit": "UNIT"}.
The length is {"value": 10.4, "unit": "mm"}
